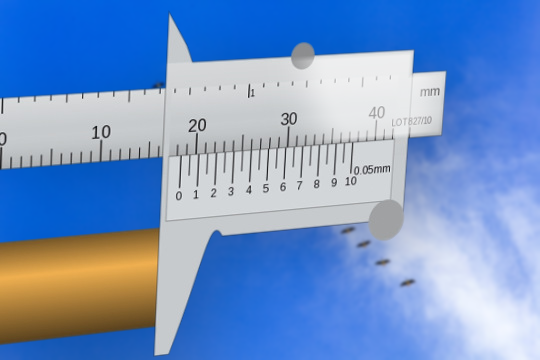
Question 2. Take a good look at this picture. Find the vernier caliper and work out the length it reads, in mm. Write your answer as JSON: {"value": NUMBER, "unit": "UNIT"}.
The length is {"value": 18.4, "unit": "mm"}
